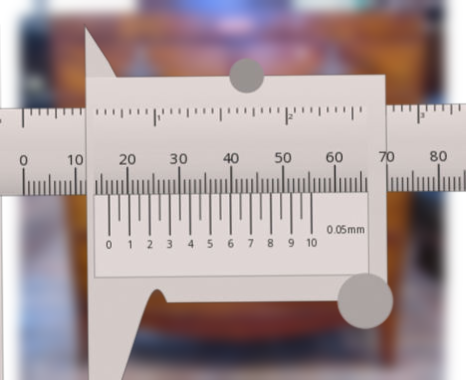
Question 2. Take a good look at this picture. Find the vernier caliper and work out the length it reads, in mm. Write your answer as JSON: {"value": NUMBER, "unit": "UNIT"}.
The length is {"value": 16.4, "unit": "mm"}
